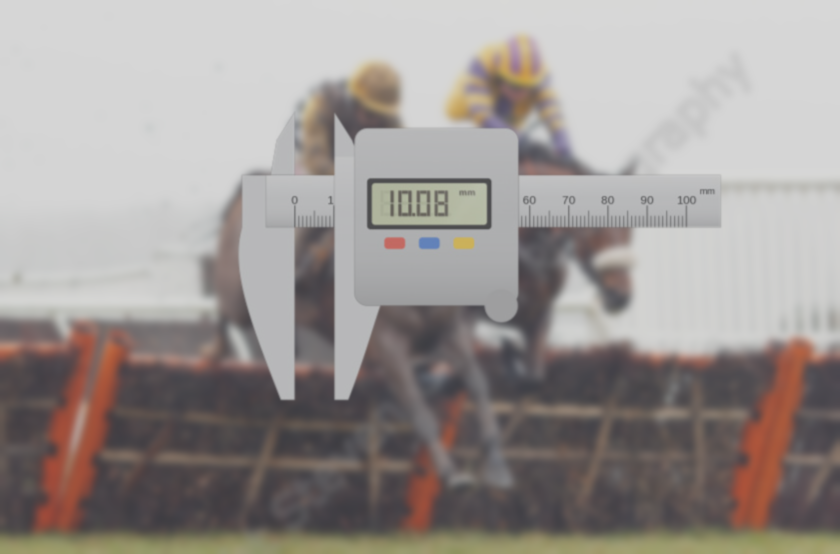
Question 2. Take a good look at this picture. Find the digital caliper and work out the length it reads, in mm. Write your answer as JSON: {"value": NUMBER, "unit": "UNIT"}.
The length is {"value": 10.08, "unit": "mm"}
